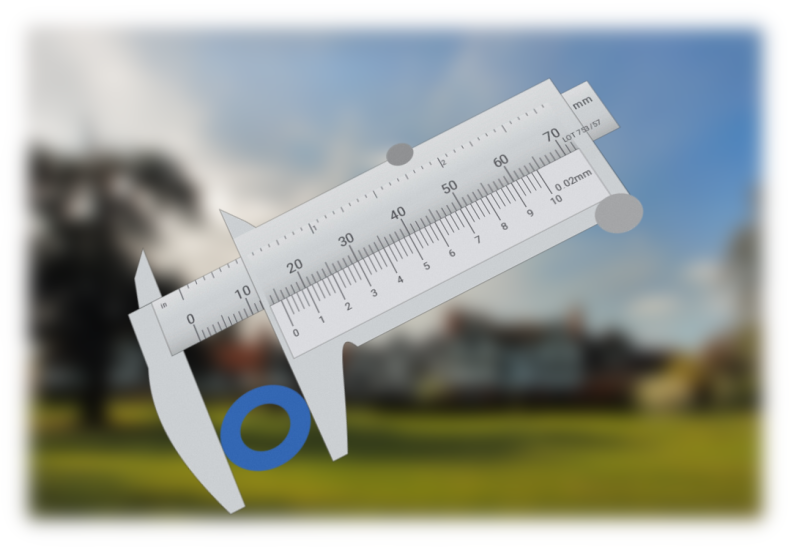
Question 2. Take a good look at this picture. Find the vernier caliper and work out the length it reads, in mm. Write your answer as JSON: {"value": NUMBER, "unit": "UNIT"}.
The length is {"value": 15.4, "unit": "mm"}
